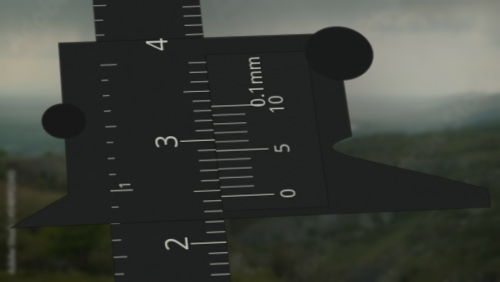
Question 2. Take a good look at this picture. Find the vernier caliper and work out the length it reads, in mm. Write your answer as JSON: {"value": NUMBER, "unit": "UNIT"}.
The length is {"value": 24.4, "unit": "mm"}
